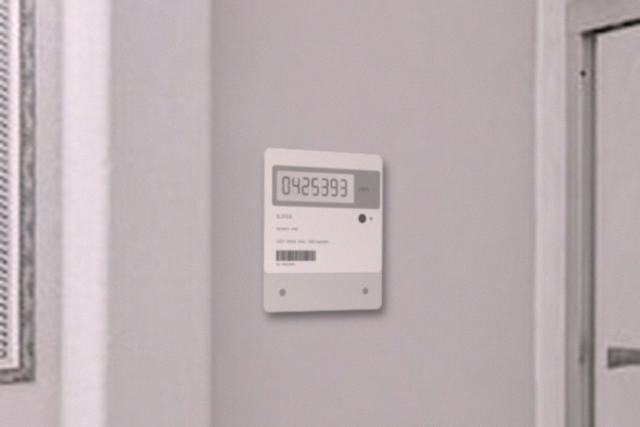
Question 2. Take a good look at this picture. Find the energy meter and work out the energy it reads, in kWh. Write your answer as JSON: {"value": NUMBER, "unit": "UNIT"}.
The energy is {"value": 425393, "unit": "kWh"}
